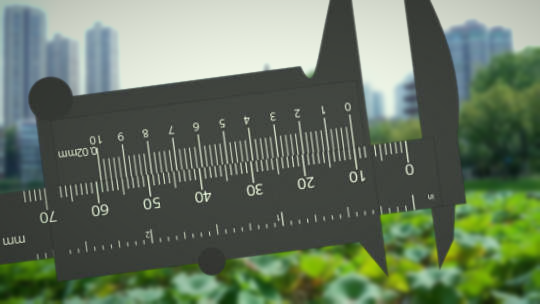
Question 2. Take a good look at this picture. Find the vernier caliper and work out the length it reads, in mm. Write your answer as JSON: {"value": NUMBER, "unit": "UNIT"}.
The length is {"value": 10.0, "unit": "mm"}
